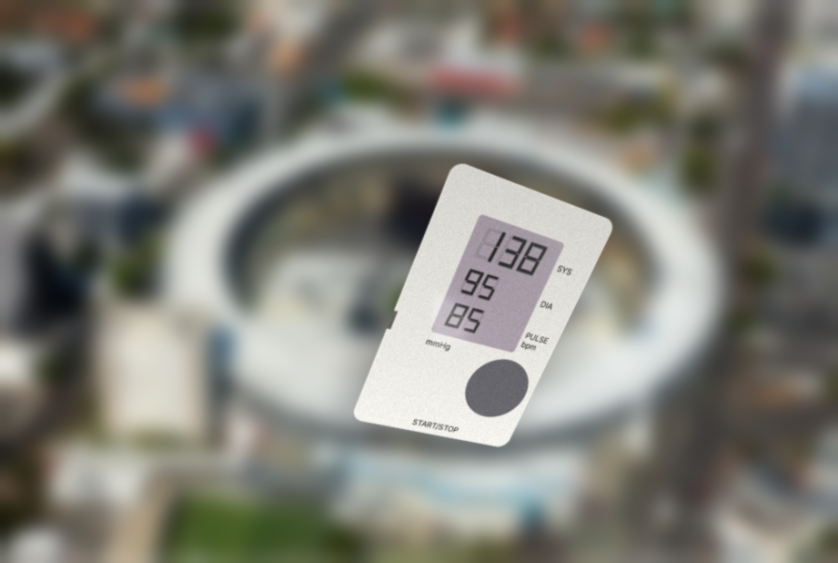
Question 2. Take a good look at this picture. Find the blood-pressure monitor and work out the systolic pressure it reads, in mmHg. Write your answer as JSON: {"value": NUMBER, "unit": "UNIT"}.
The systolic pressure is {"value": 138, "unit": "mmHg"}
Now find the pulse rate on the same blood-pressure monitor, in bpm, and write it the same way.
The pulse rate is {"value": 85, "unit": "bpm"}
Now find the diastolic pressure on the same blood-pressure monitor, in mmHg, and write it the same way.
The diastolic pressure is {"value": 95, "unit": "mmHg"}
